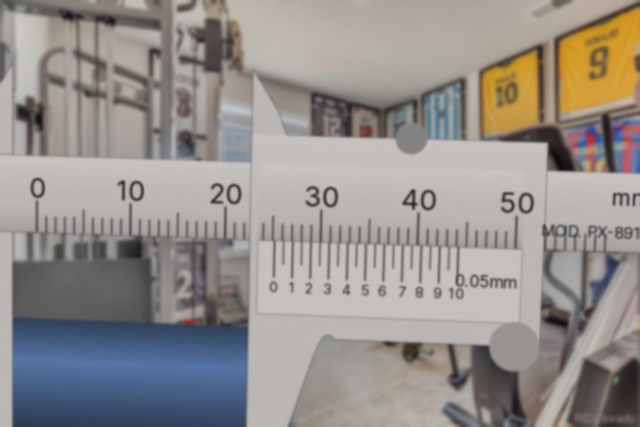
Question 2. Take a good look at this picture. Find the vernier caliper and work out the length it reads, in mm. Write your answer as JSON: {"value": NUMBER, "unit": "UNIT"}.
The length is {"value": 25.2, "unit": "mm"}
